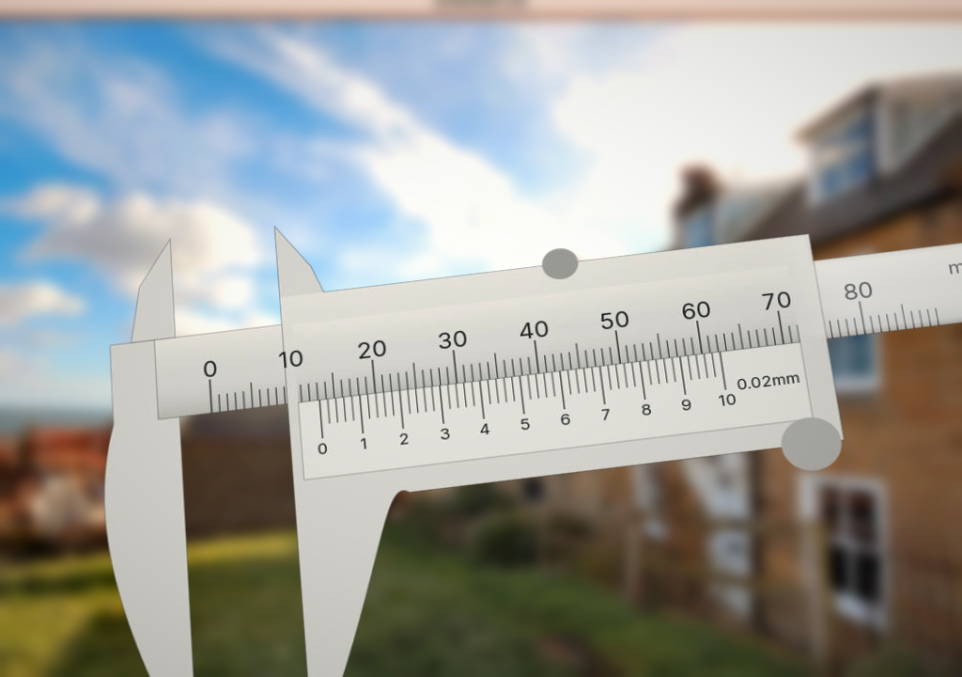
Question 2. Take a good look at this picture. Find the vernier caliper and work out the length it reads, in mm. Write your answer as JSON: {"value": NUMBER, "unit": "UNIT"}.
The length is {"value": 13.2, "unit": "mm"}
